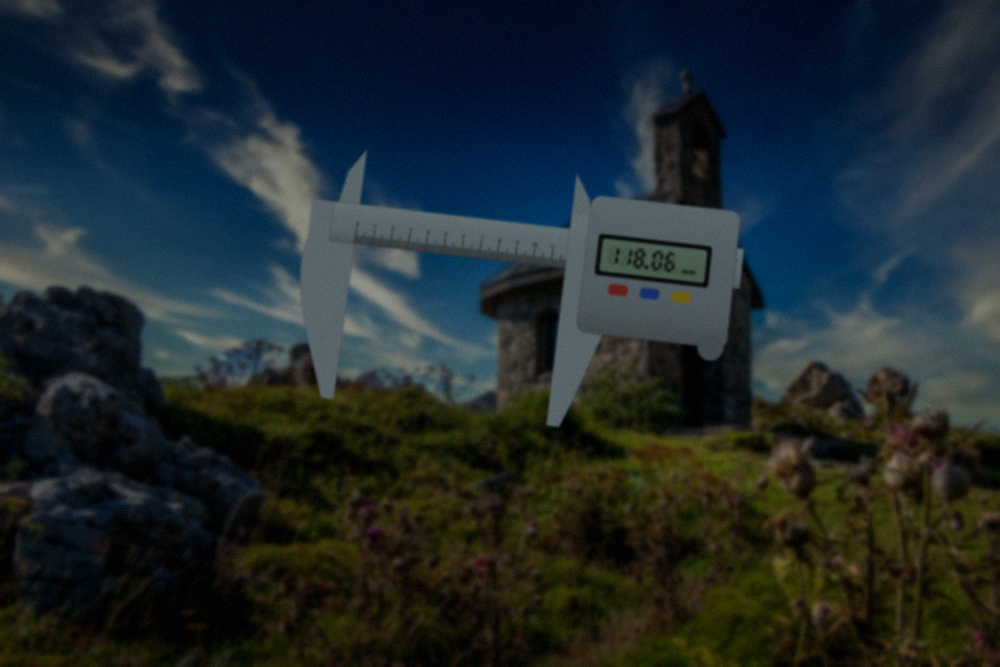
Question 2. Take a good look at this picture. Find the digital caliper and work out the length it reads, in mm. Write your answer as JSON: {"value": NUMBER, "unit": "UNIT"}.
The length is {"value": 118.06, "unit": "mm"}
